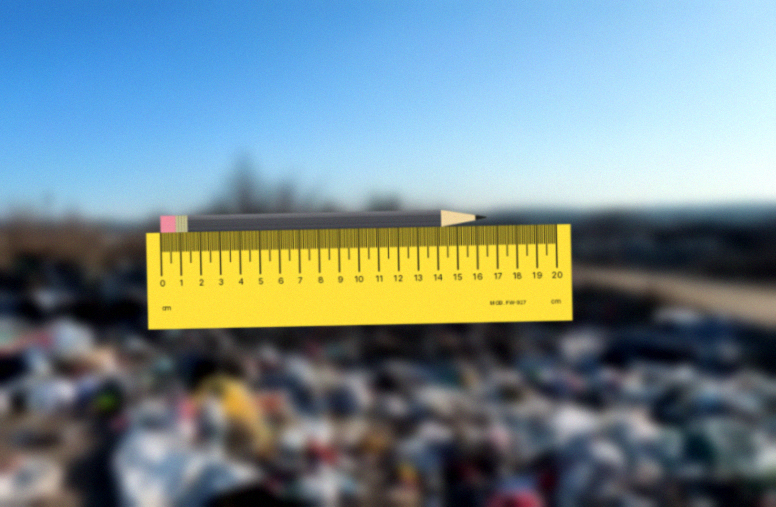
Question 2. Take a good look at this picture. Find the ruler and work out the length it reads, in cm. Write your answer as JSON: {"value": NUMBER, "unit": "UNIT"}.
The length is {"value": 16.5, "unit": "cm"}
